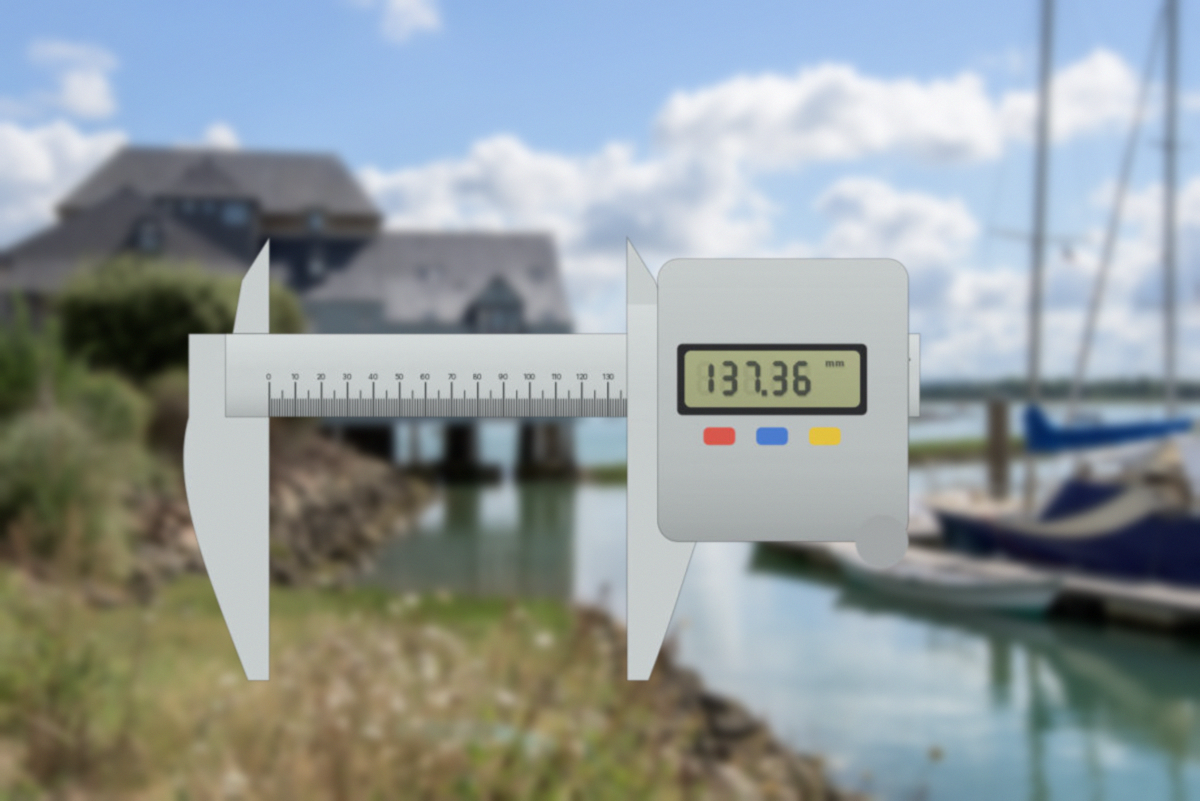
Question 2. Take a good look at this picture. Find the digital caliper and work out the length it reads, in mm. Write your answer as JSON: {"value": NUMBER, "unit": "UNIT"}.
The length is {"value": 137.36, "unit": "mm"}
